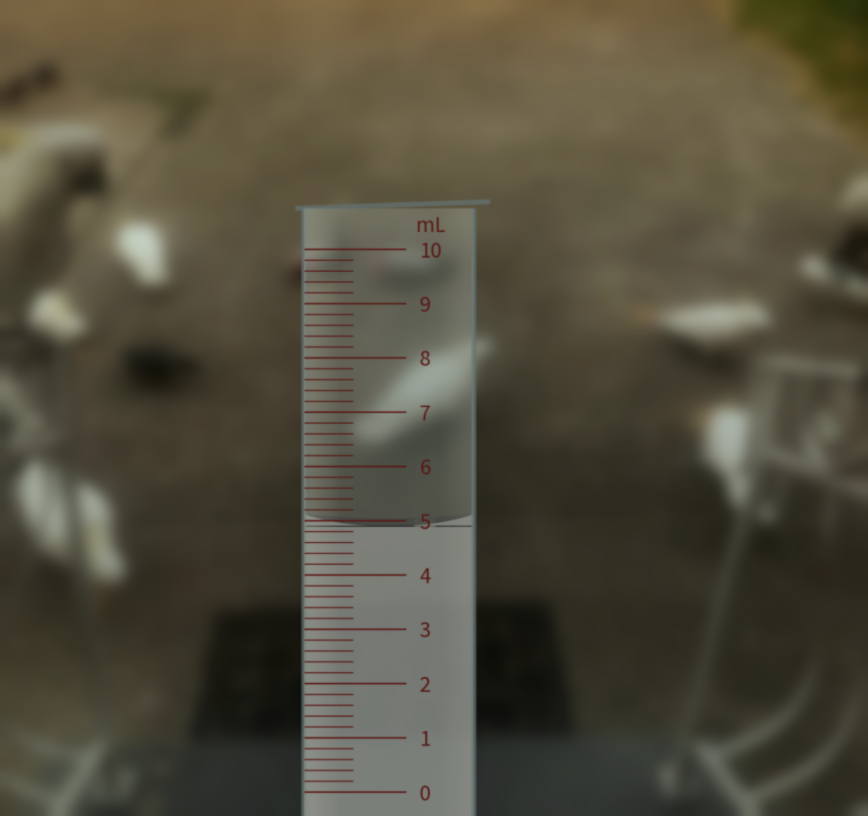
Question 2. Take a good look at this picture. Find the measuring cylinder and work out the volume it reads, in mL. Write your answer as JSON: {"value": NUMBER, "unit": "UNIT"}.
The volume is {"value": 4.9, "unit": "mL"}
